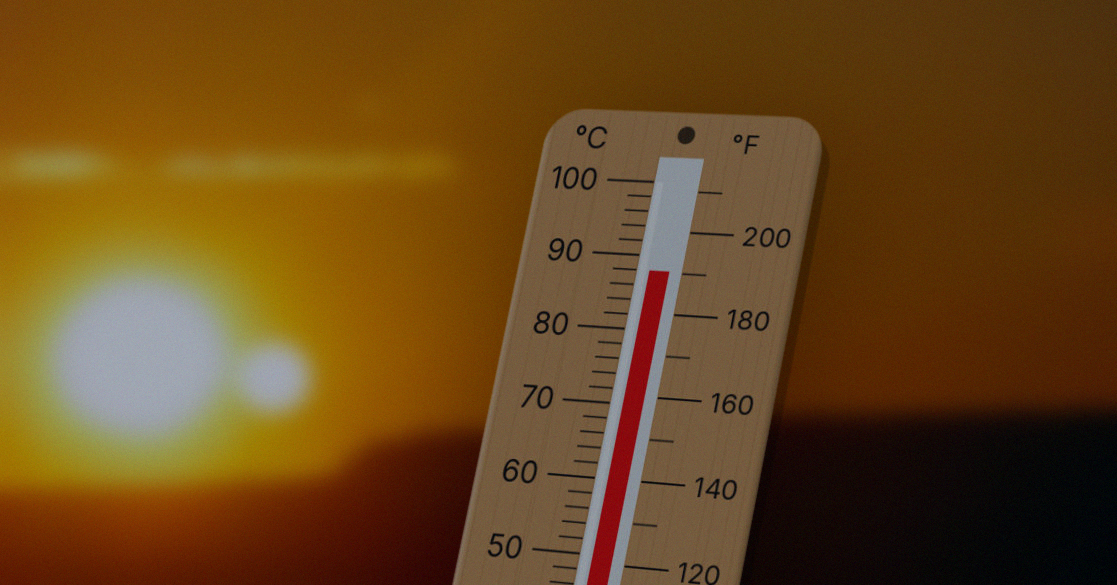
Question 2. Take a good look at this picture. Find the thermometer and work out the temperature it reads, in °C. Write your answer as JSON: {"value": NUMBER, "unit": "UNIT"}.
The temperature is {"value": 88, "unit": "°C"}
